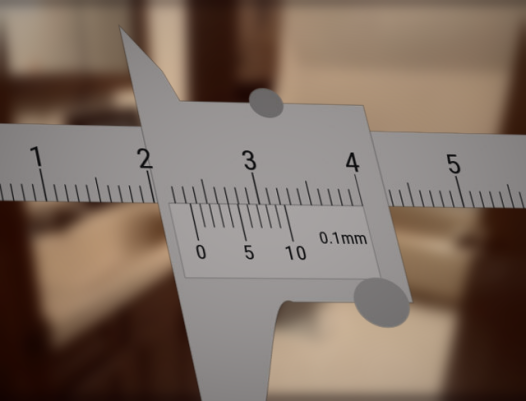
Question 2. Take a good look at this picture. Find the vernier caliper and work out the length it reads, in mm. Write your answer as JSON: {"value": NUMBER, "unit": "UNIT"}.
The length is {"value": 23.4, "unit": "mm"}
